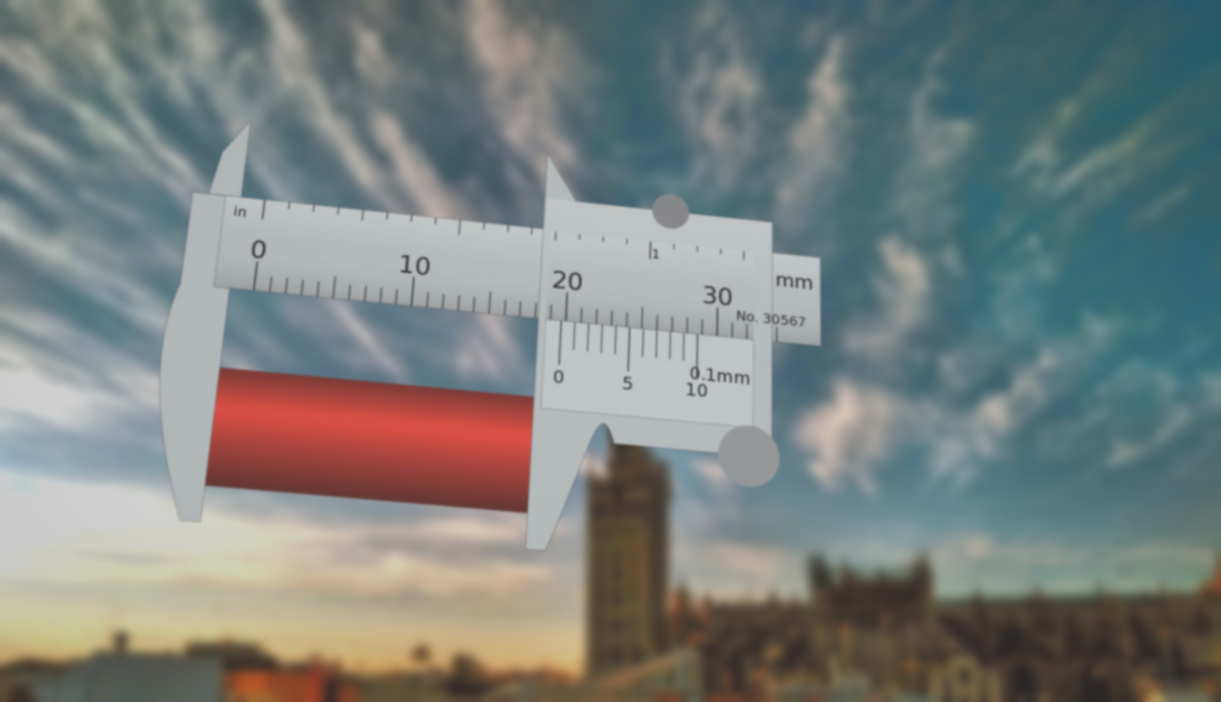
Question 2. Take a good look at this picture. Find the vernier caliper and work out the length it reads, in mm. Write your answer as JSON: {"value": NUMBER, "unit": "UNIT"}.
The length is {"value": 19.7, "unit": "mm"}
